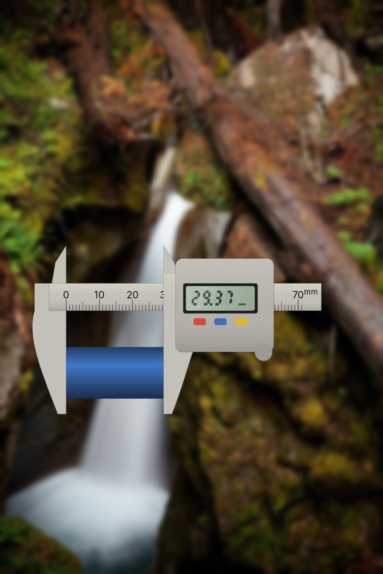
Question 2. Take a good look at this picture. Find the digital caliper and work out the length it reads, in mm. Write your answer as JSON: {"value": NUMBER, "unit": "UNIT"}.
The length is {"value": 29.37, "unit": "mm"}
